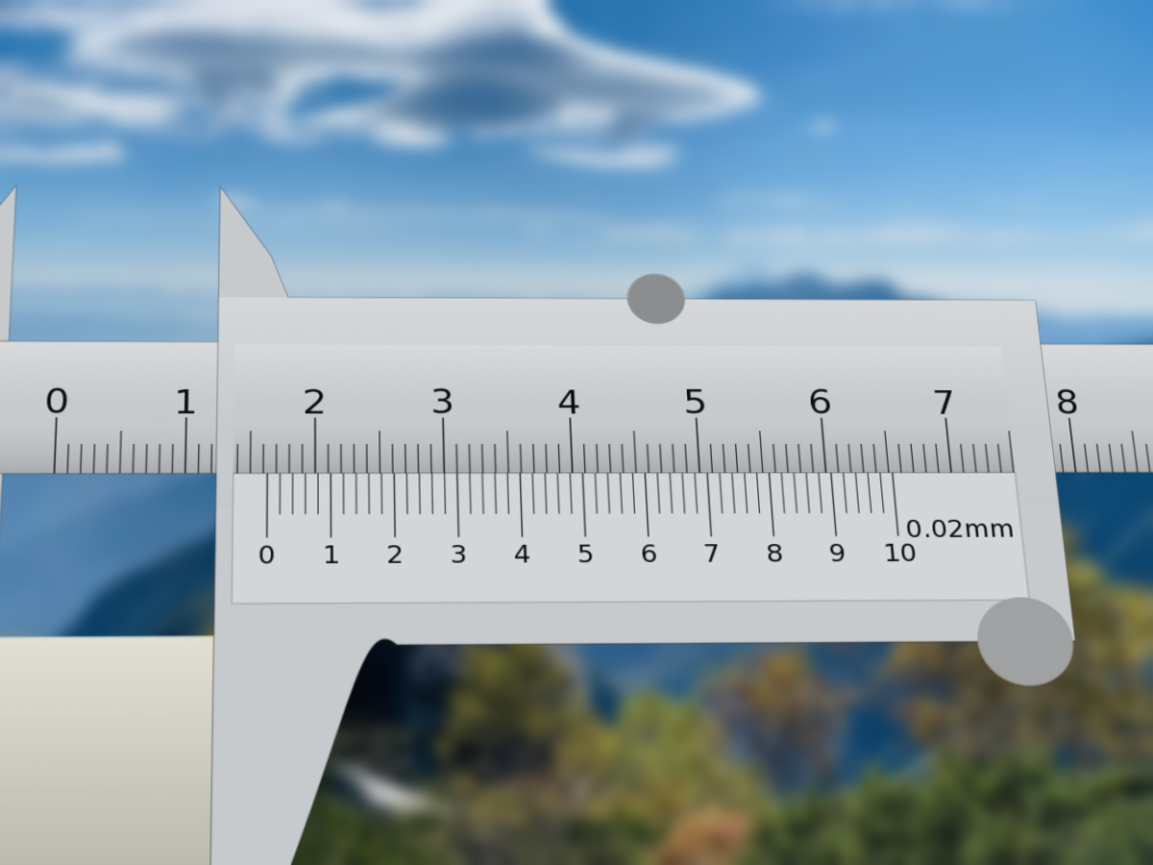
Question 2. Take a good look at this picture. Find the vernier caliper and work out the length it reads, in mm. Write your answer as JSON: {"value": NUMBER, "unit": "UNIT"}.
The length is {"value": 16.3, "unit": "mm"}
